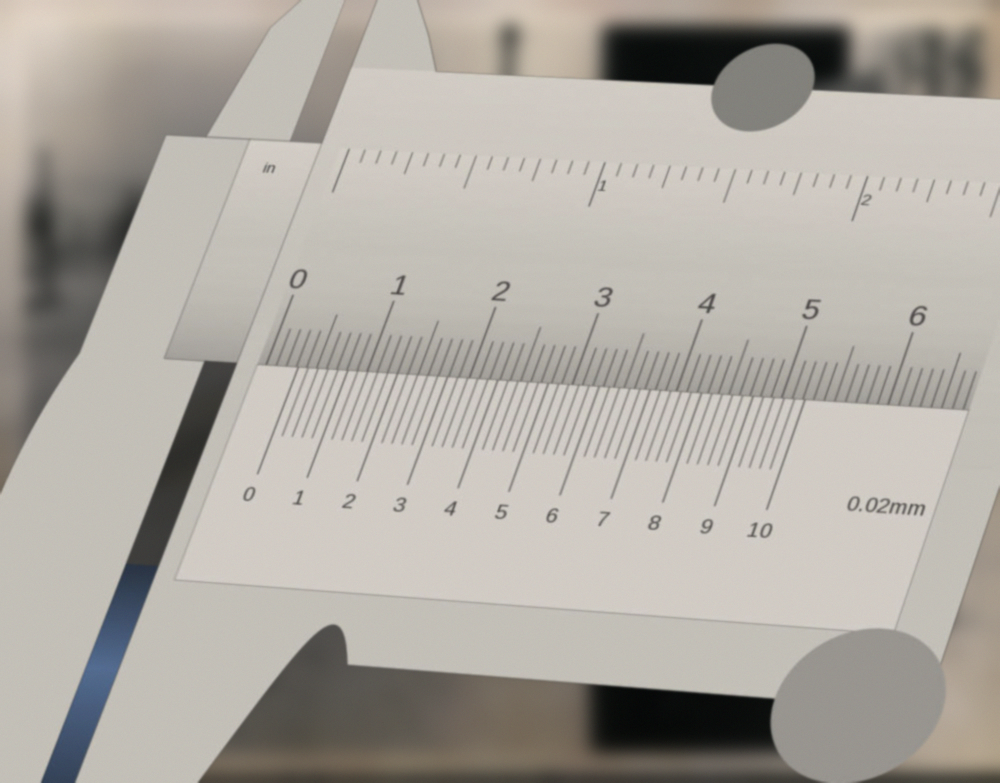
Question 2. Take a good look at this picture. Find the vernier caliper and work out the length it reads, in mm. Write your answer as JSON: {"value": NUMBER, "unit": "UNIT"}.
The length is {"value": 3.2, "unit": "mm"}
